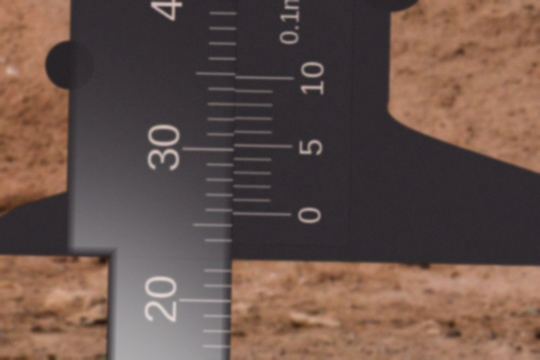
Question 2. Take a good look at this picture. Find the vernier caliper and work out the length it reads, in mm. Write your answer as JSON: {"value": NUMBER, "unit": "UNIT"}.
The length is {"value": 25.8, "unit": "mm"}
